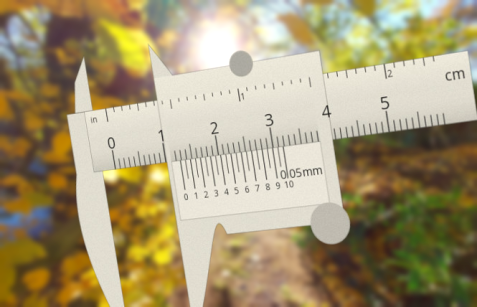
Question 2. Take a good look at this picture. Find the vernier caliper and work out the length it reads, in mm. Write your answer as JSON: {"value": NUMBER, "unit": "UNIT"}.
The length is {"value": 12.8, "unit": "mm"}
